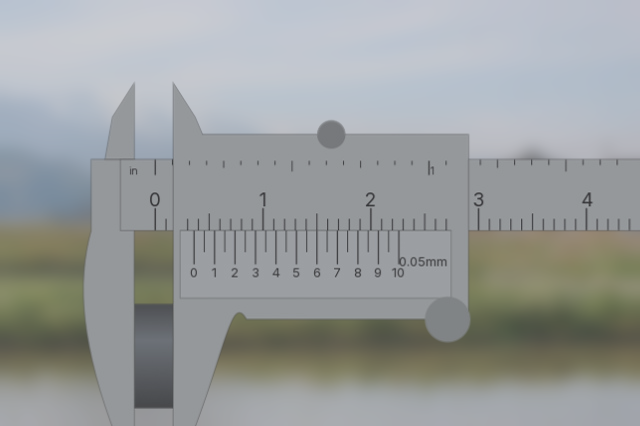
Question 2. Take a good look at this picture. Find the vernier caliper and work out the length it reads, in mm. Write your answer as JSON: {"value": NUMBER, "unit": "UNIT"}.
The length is {"value": 3.6, "unit": "mm"}
